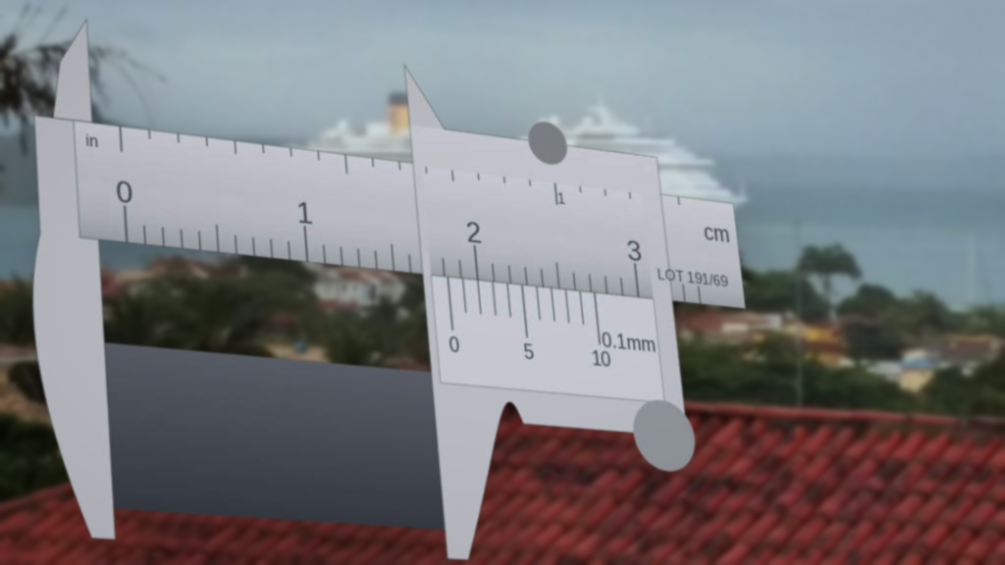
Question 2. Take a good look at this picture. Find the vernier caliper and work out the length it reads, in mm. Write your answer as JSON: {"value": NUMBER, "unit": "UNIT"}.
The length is {"value": 18.2, "unit": "mm"}
